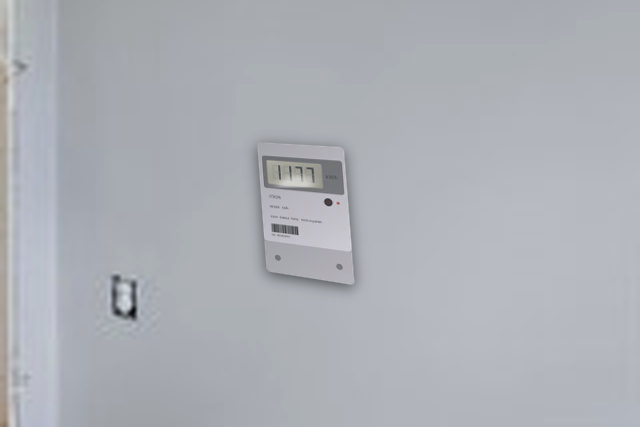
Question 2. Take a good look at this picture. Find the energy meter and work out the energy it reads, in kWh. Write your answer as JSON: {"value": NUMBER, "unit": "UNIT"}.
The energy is {"value": 1177, "unit": "kWh"}
